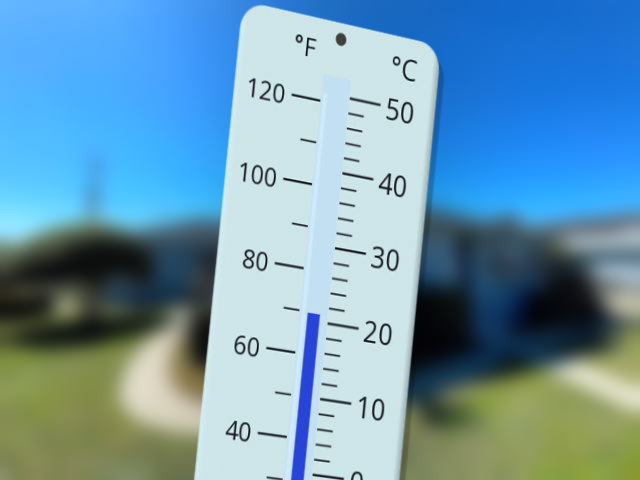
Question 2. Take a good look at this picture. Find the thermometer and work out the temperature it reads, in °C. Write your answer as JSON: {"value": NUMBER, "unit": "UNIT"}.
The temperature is {"value": 21, "unit": "°C"}
